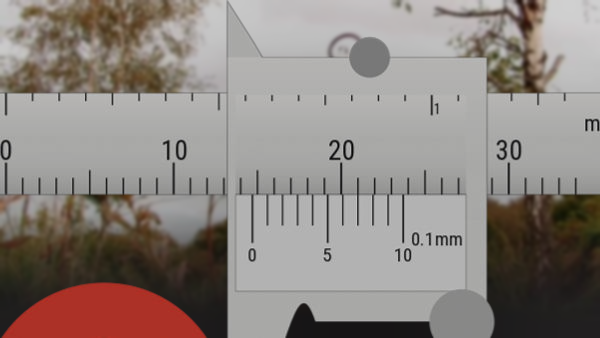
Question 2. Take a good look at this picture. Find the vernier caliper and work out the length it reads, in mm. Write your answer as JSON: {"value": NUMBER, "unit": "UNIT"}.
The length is {"value": 14.7, "unit": "mm"}
